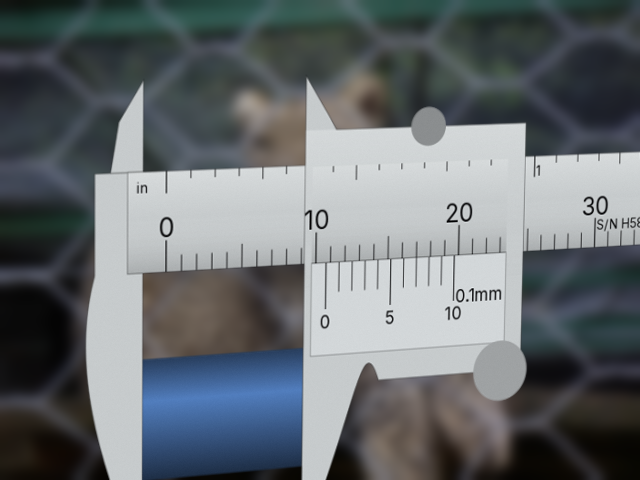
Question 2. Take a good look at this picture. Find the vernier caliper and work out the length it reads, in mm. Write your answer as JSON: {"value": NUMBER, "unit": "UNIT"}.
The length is {"value": 10.7, "unit": "mm"}
